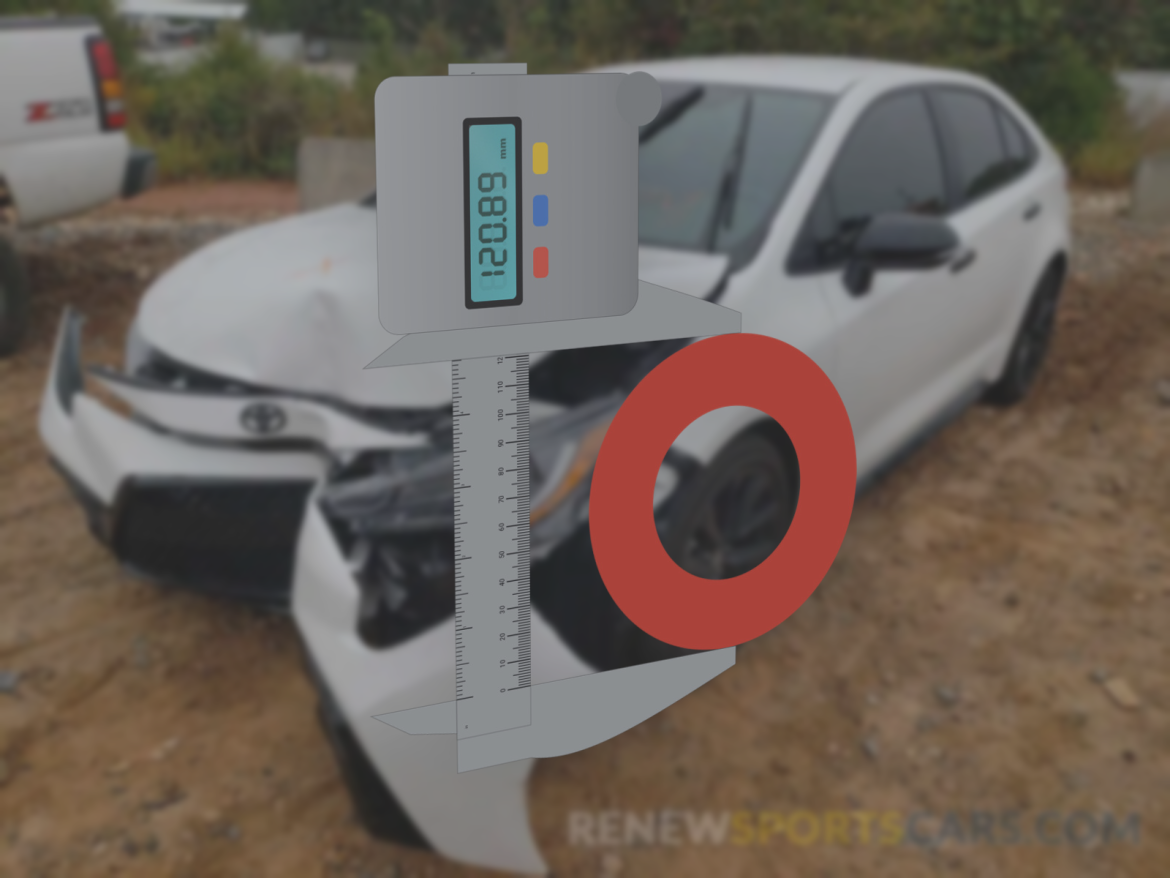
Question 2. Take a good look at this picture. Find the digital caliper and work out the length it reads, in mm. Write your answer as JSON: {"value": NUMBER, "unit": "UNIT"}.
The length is {"value": 120.89, "unit": "mm"}
